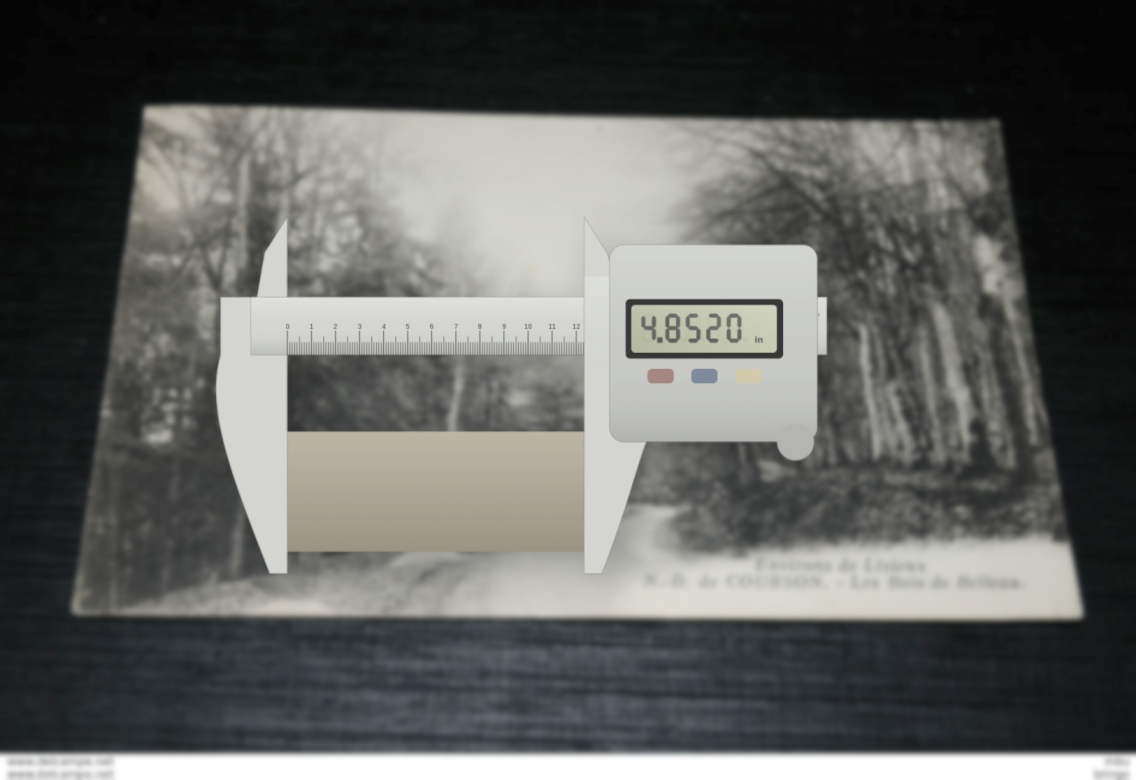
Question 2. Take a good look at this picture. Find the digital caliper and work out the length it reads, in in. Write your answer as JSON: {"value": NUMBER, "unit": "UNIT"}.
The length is {"value": 4.8520, "unit": "in"}
